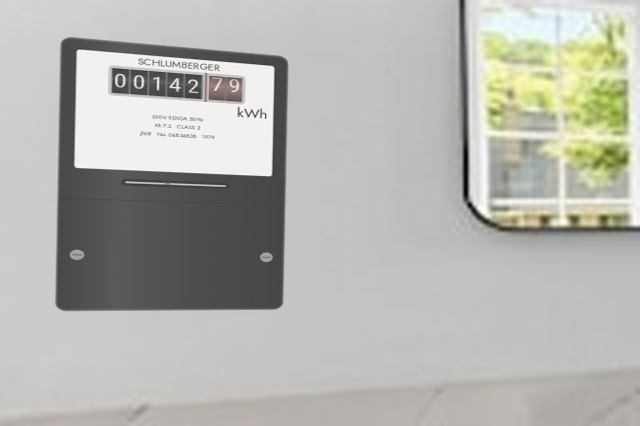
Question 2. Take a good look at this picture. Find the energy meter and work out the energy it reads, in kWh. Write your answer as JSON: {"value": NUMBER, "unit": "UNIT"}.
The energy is {"value": 142.79, "unit": "kWh"}
